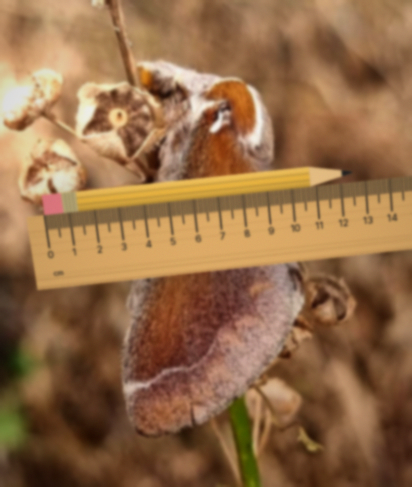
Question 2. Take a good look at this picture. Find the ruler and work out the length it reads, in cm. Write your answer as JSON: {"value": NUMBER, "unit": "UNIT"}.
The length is {"value": 12.5, "unit": "cm"}
